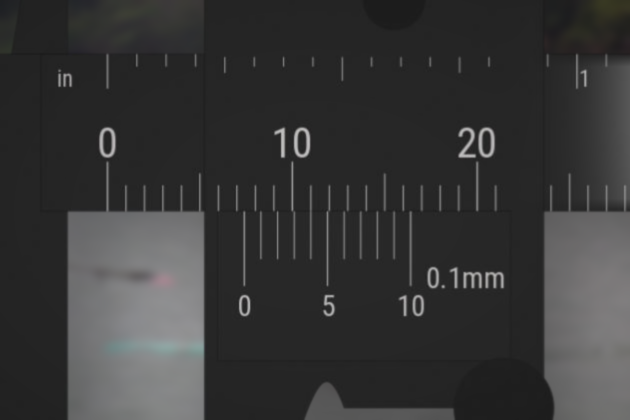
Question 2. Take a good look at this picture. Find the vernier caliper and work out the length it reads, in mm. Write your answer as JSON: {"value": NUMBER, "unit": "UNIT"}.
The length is {"value": 7.4, "unit": "mm"}
